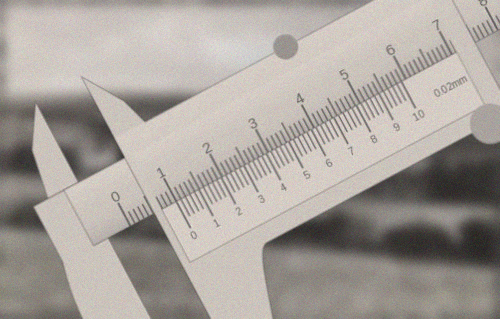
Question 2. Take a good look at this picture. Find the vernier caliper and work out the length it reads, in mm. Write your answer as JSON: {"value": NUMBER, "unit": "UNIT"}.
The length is {"value": 10.0, "unit": "mm"}
